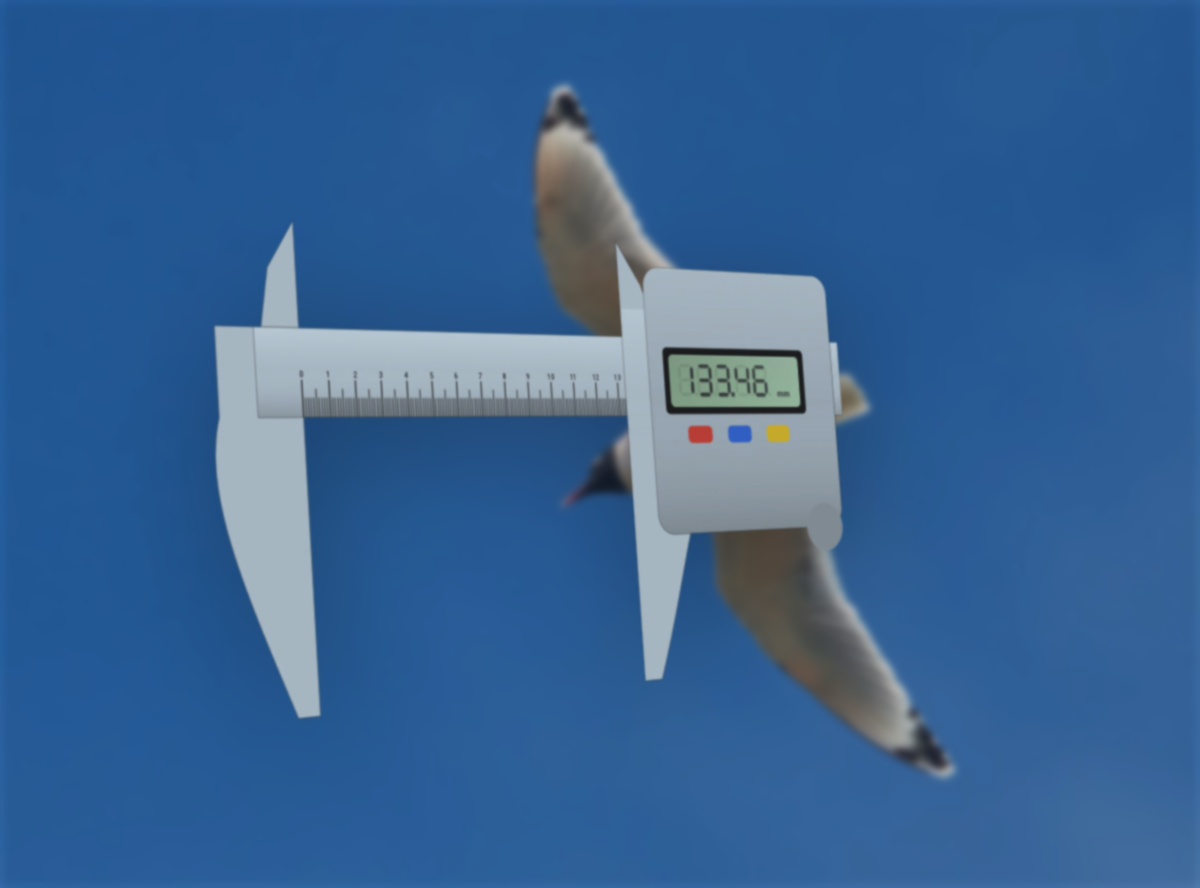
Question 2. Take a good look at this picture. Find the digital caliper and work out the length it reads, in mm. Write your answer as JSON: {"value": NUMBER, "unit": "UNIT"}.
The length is {"value": 133.46, "unit": "mm"}
